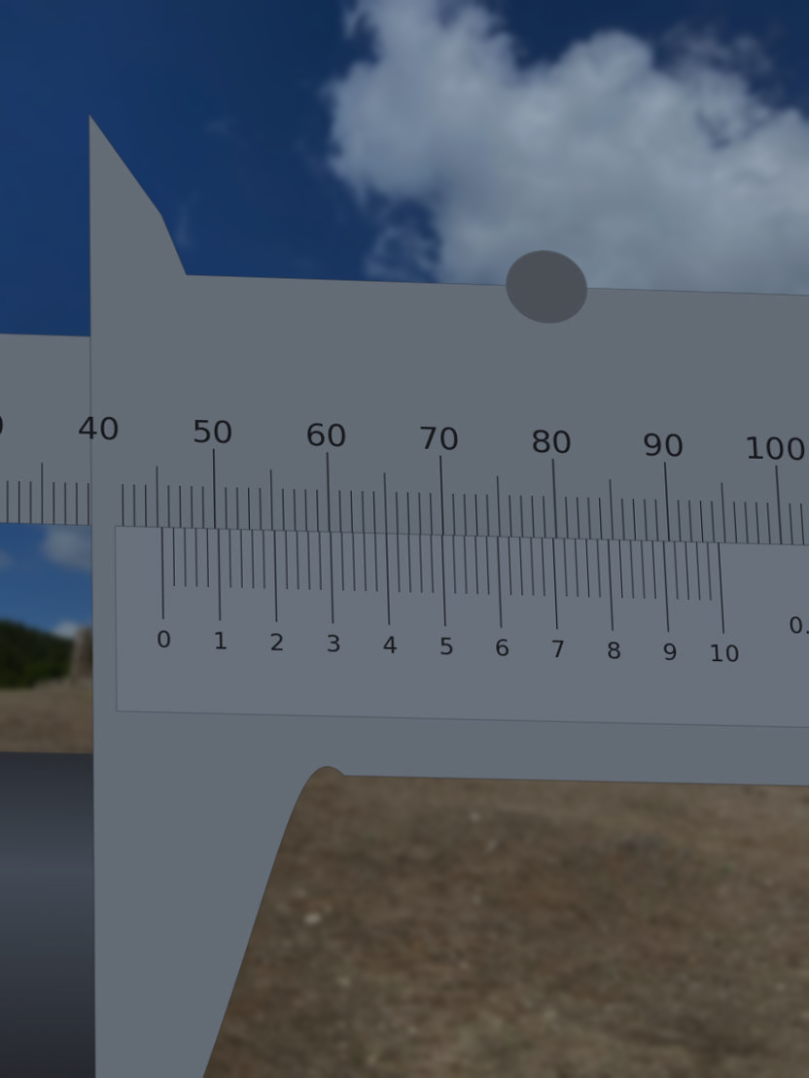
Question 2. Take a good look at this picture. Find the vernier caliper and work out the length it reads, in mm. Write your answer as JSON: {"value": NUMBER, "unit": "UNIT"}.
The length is {"value": 45.4, "unit": "mm"}
